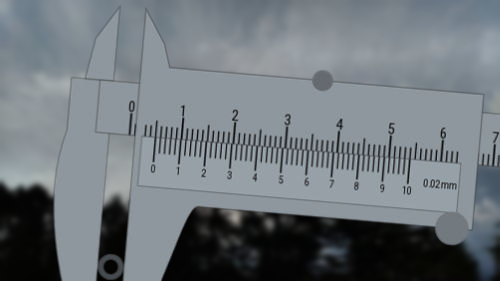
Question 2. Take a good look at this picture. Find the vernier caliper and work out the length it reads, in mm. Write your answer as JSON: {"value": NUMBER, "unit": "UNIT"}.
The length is {"value": 5.0, "unit": "mm"}
